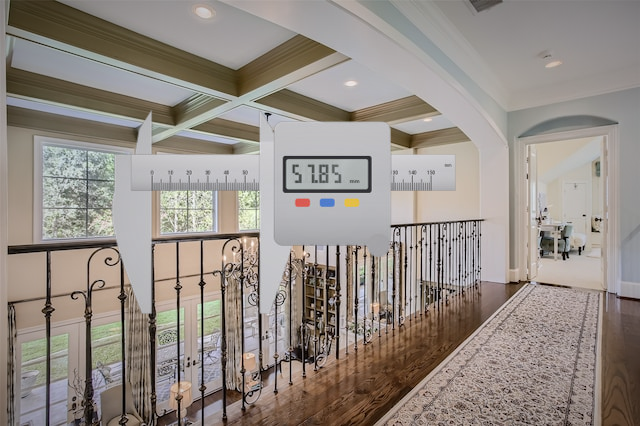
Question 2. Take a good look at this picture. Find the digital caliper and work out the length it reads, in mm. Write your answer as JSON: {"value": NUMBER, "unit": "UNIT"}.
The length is {"value": 57.85, "unit": "mm"}
